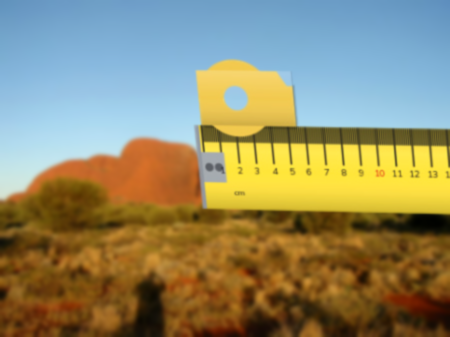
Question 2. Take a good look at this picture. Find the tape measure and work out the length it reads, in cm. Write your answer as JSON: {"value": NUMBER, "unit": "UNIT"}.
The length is {"value": 5.5, "unit": "cm"}
